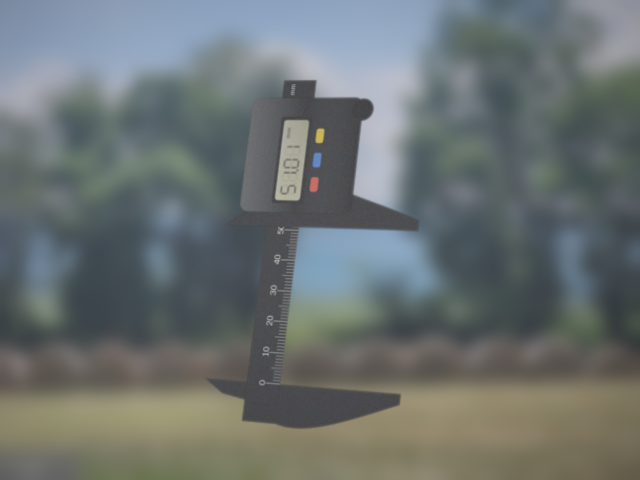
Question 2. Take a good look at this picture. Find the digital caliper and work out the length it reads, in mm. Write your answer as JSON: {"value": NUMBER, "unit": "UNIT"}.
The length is {"value": 51.01, "unit": "mm"}
